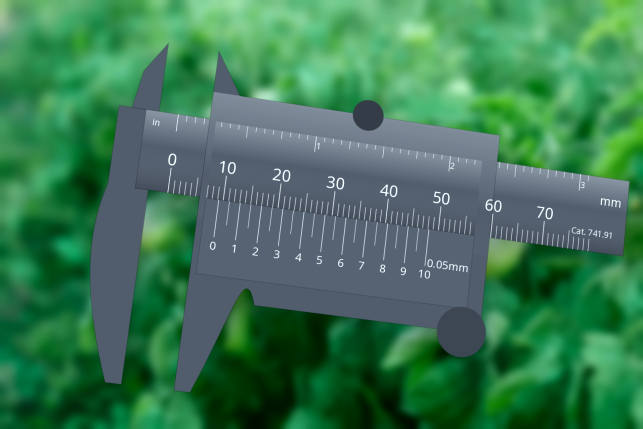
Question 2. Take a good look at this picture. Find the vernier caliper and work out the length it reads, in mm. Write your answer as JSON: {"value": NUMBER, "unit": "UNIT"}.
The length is {"value": 9.2, "unit": "mm"}
